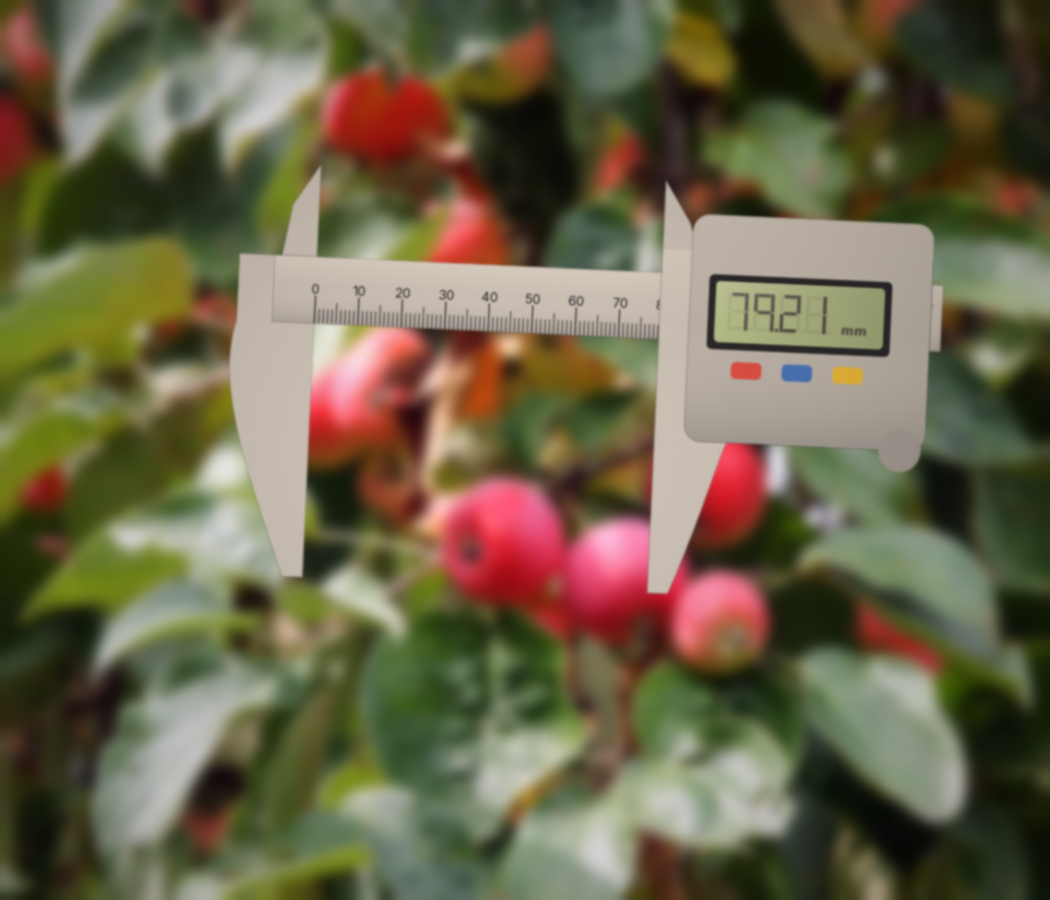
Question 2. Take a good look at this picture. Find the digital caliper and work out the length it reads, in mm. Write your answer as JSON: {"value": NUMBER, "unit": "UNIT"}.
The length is {"value": 79.21, "unit": "mm"}
